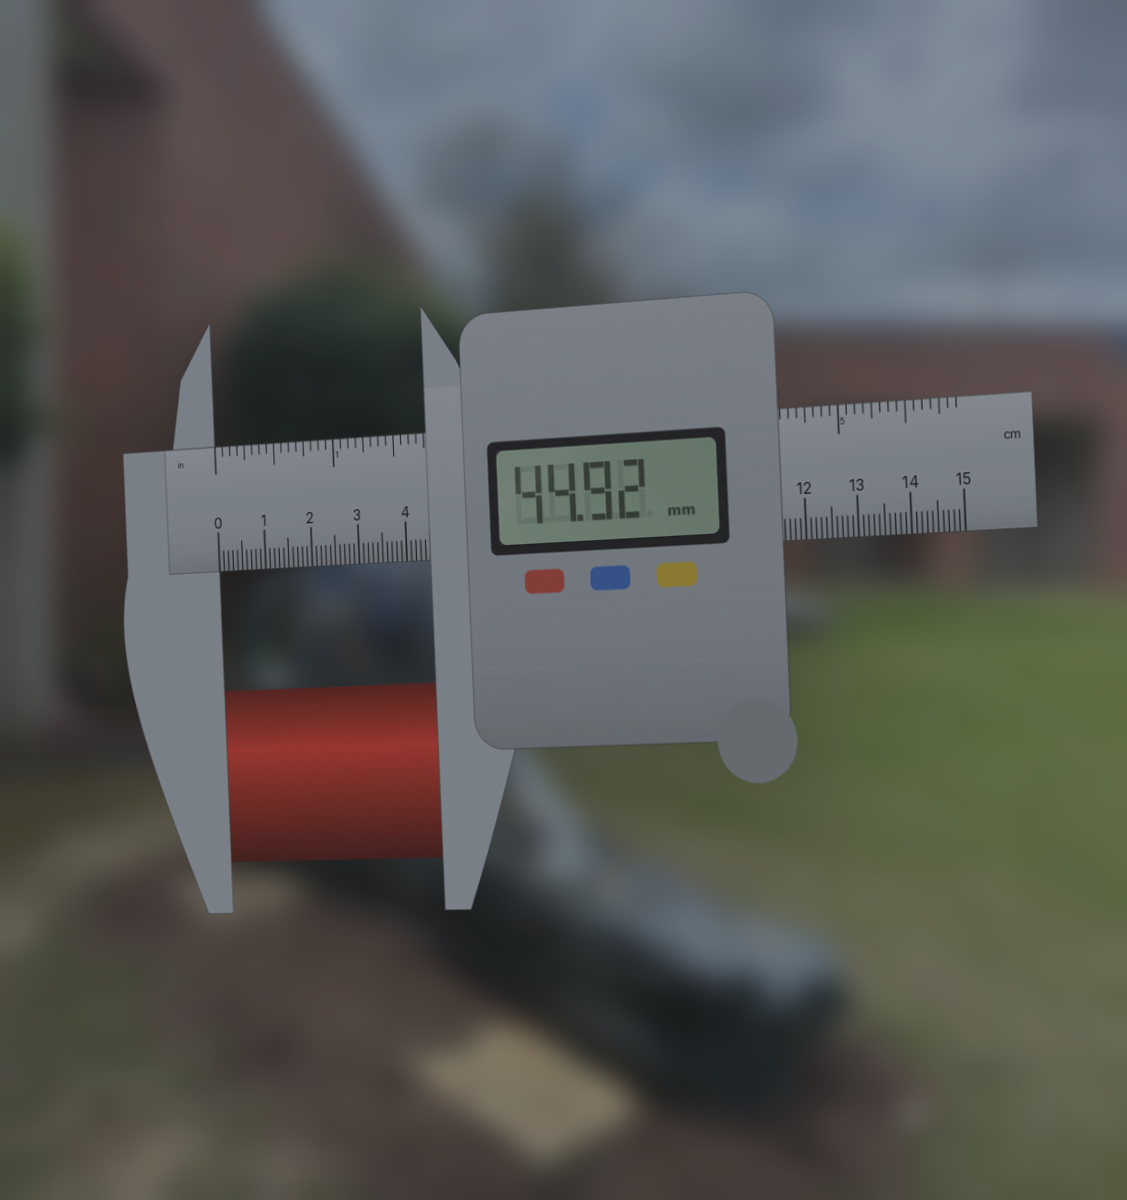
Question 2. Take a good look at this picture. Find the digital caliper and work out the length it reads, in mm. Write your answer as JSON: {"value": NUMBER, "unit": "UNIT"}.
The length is {"value": 44.92, "unit": "mm"}
